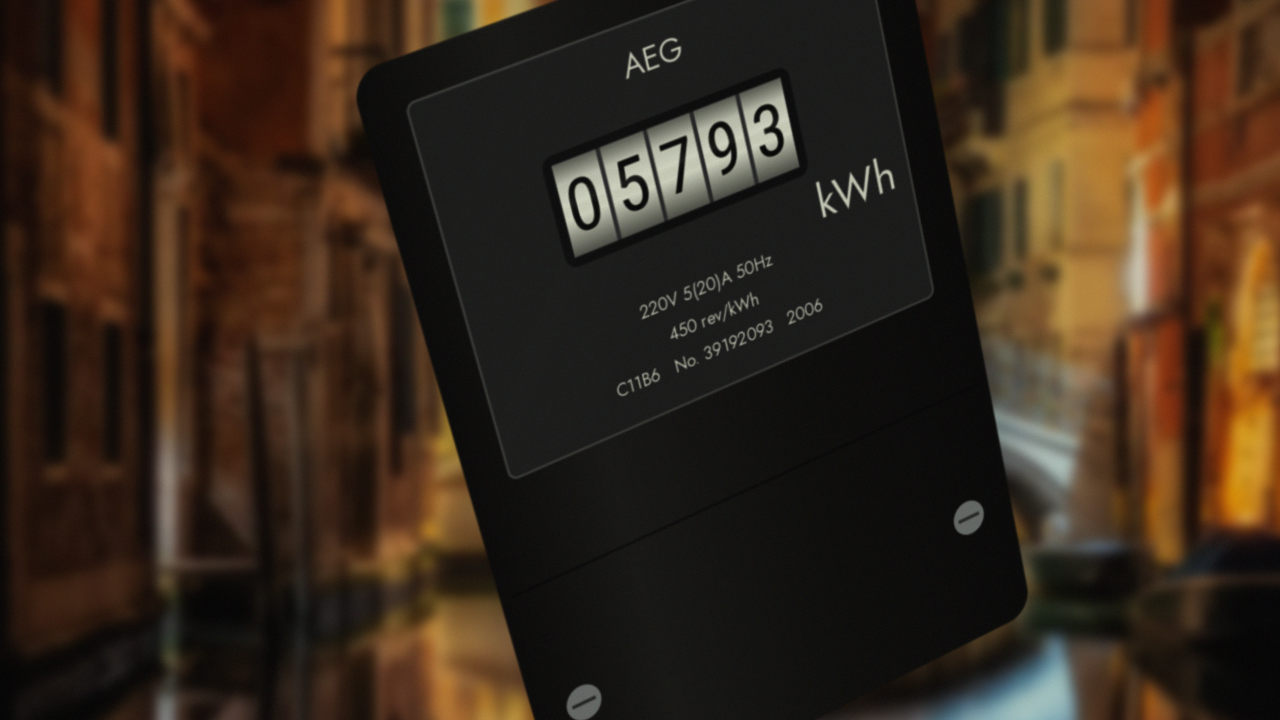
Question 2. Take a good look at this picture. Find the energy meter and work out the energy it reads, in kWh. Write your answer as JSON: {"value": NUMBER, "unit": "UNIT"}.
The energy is {"value": 5793, "unit": "kWh"}
